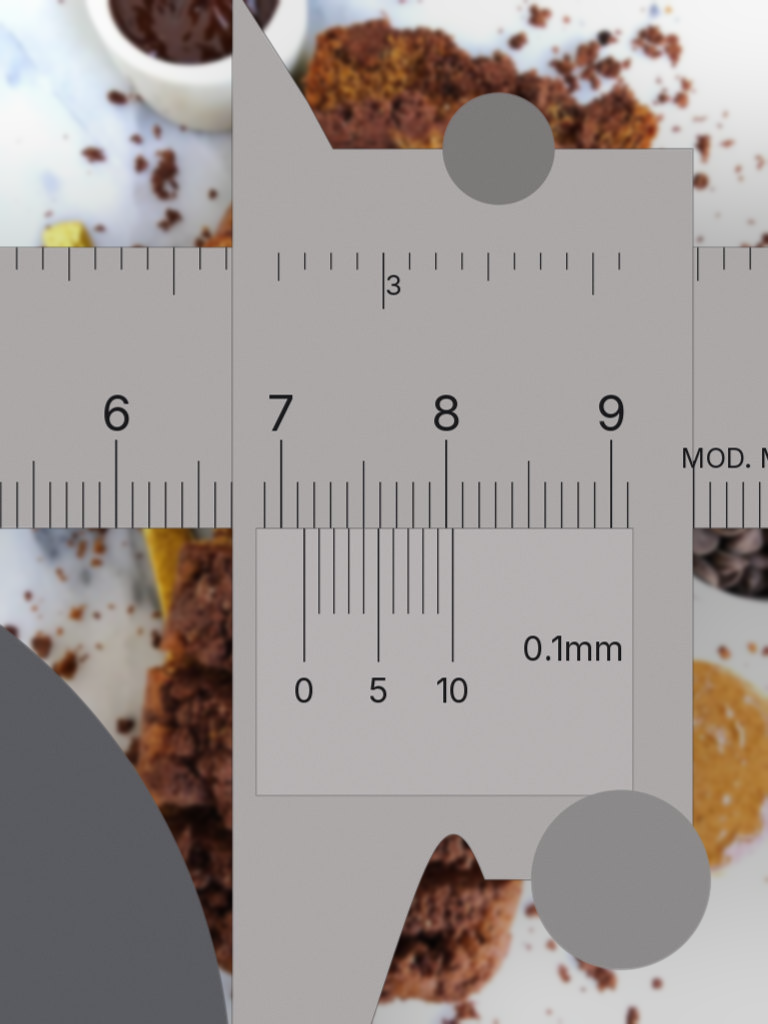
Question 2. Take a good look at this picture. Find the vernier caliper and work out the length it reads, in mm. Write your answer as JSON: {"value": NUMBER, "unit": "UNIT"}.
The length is {"value": 71.4, "unit": "mm"}
